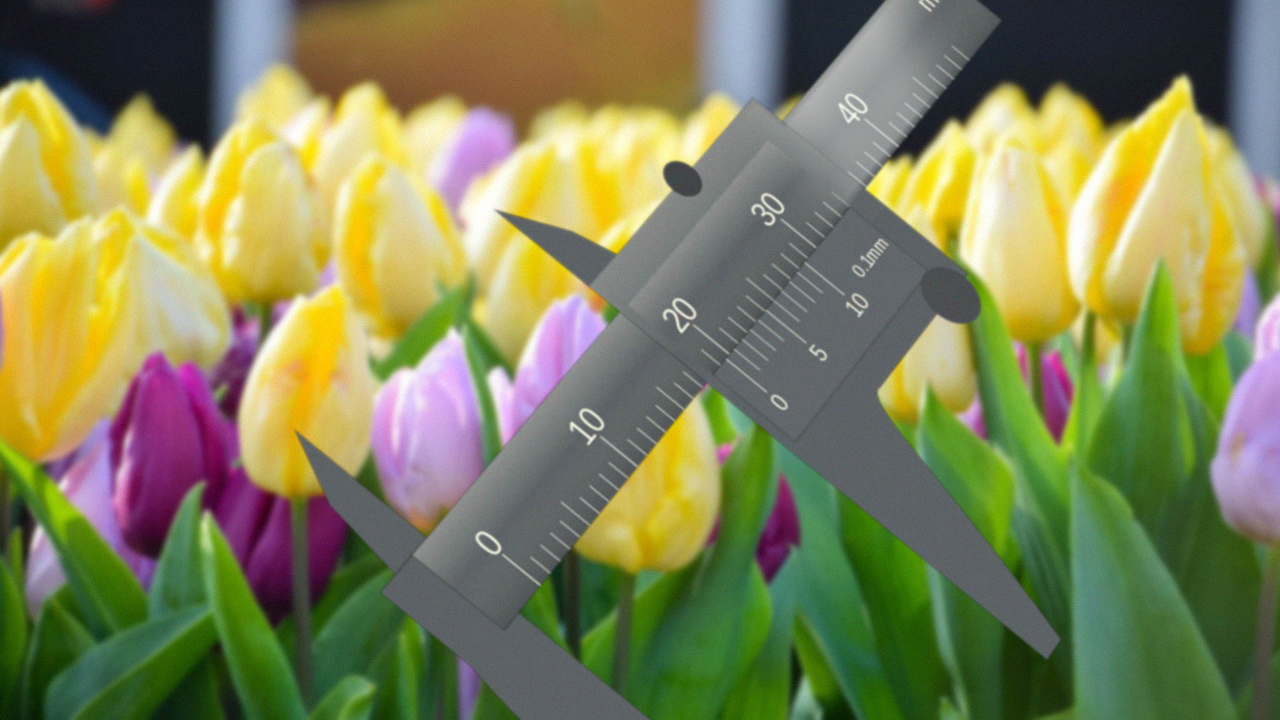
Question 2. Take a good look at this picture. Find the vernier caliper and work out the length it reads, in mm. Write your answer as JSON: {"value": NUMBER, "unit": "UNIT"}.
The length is {"value": 19.6, "unit": "mm"}
